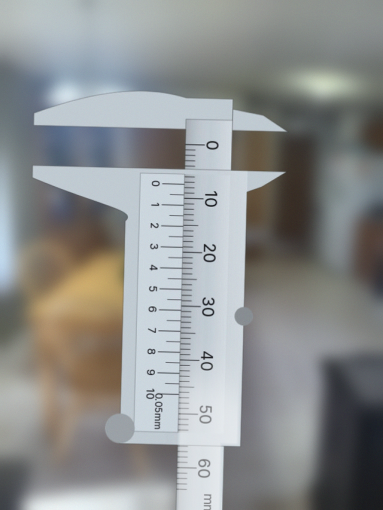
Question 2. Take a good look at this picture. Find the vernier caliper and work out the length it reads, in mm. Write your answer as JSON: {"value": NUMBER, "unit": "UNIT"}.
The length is {"value": 7.4, "unit": "mm"}
